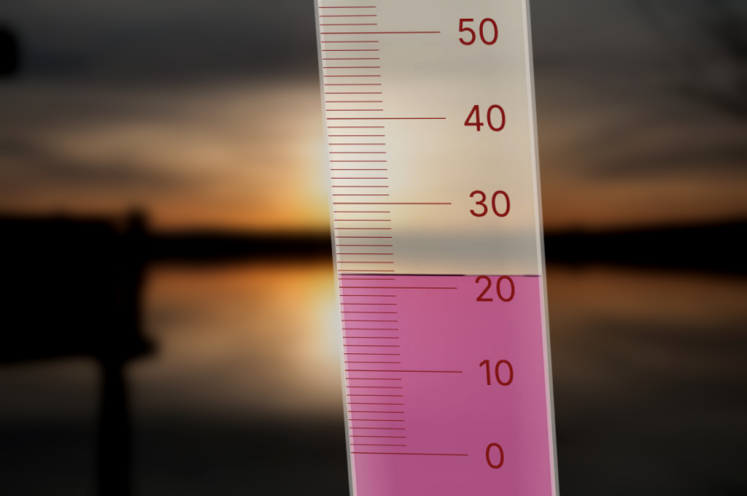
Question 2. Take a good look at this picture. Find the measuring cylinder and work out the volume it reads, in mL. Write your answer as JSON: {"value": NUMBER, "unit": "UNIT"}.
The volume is {"value": 21.5, "unit": "mL"}
